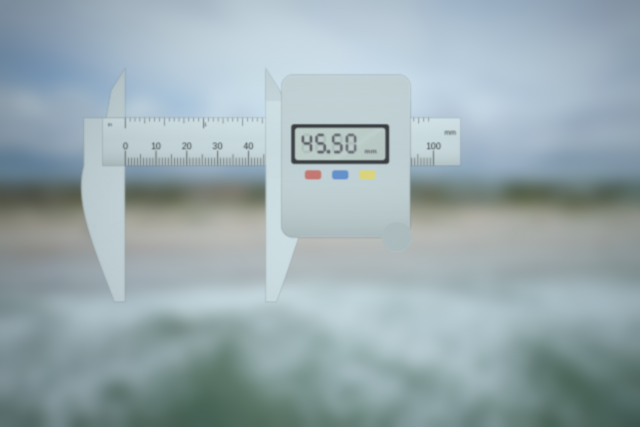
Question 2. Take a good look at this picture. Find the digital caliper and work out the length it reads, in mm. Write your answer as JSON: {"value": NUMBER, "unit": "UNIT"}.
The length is {"value": 45.50, "unit": "mm"}
